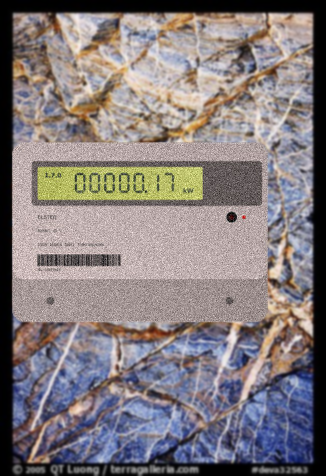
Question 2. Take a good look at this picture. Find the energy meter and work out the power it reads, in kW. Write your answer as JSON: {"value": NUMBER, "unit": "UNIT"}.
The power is {"value": 0.17, "unit": "kW"}
